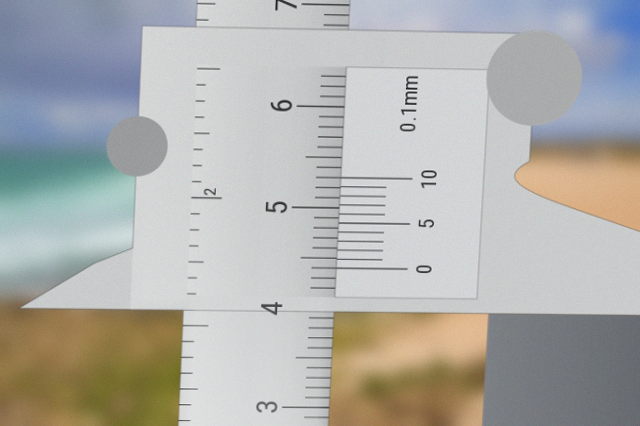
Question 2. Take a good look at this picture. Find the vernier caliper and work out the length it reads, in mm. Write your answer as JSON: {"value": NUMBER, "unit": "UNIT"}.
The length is {"value": 44.0, "unit": "mm"}
